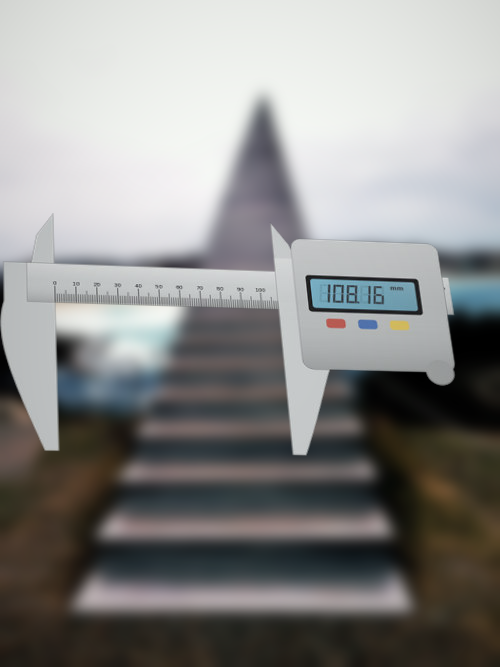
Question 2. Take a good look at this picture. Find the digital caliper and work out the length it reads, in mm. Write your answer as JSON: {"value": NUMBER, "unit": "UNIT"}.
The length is {"value": 108.16, "unit": "mm"}
